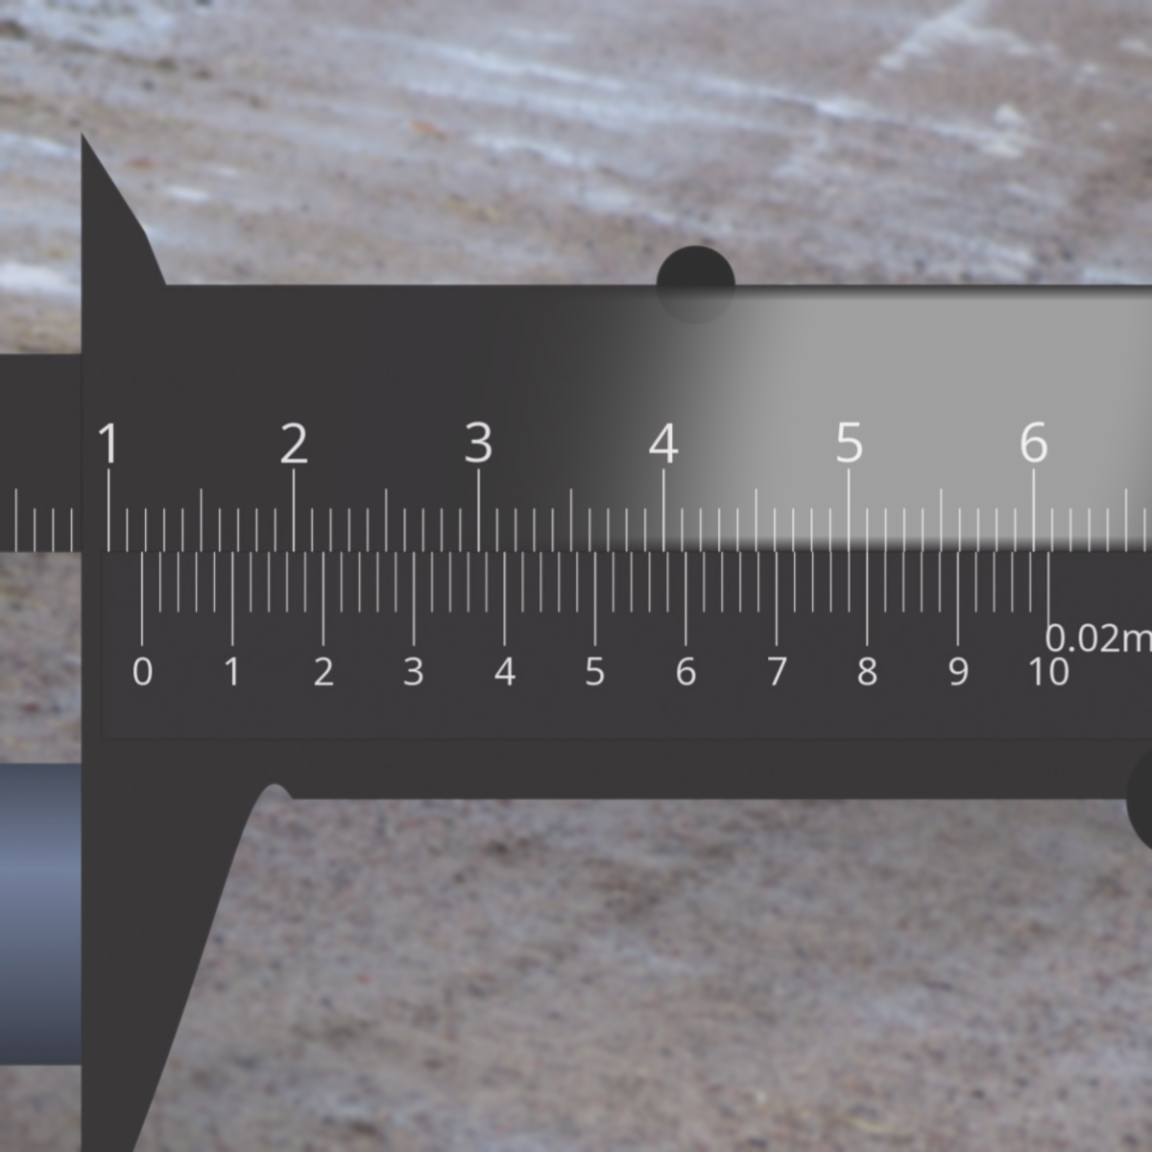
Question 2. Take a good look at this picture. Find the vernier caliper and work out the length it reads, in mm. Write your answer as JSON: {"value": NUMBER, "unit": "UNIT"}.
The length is {"value": 11.8, "unit": "mm"}
